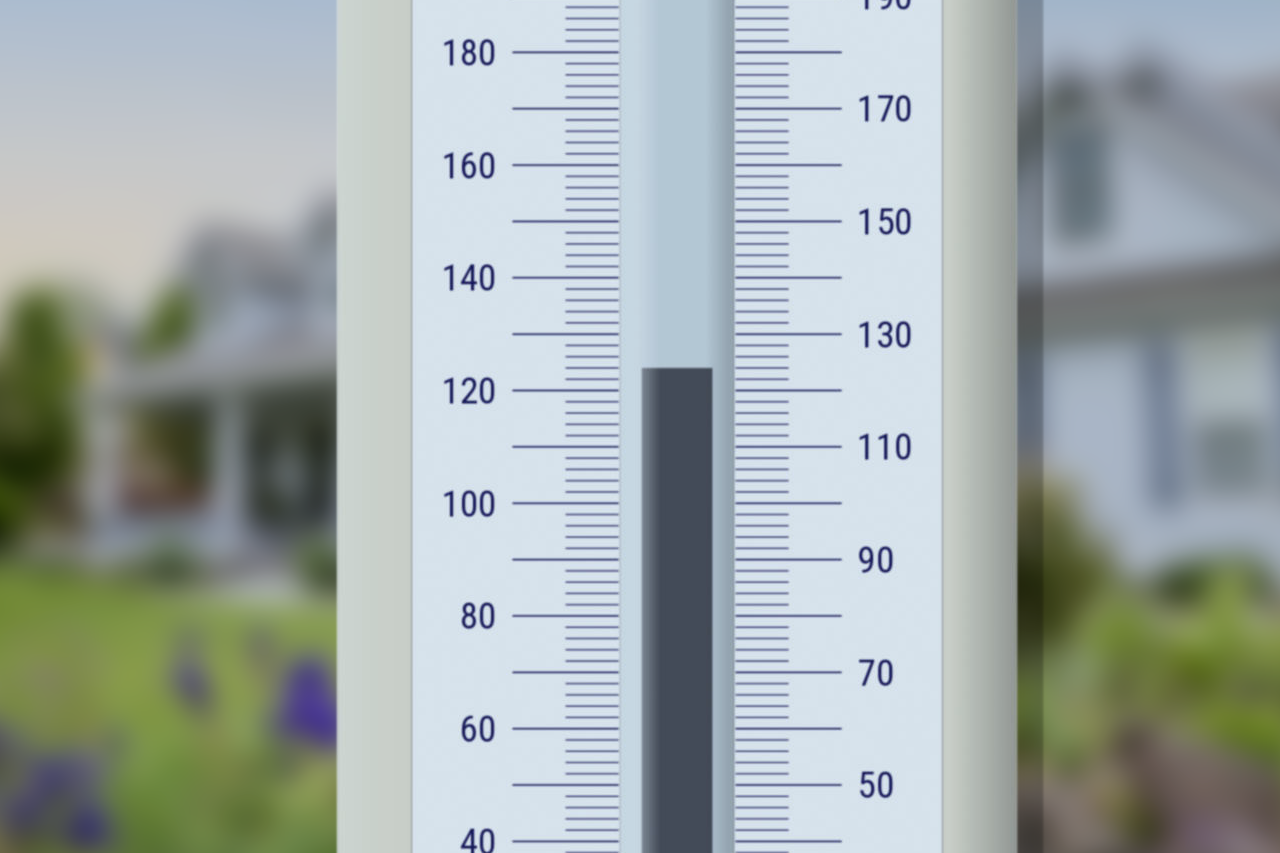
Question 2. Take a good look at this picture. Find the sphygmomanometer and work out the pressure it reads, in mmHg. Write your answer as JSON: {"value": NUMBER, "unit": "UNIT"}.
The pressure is {"value": 124, "unit": "mmHg"}
